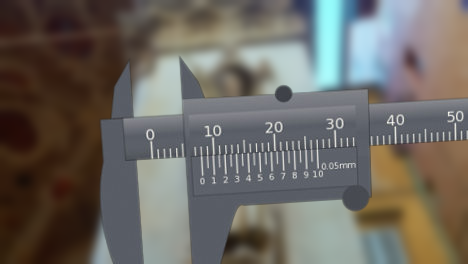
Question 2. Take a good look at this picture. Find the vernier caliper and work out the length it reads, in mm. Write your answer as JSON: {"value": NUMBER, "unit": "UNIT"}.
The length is {"value": 8.0, "unit": "mm"}
